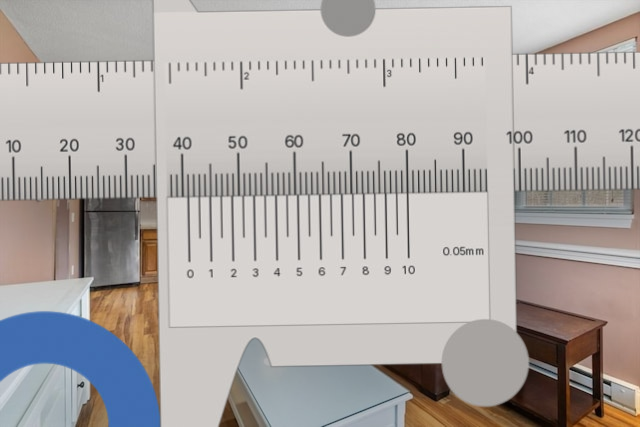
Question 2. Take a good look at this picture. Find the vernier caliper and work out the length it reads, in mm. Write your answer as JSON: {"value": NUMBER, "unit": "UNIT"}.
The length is {"value": 41.0, "unit": "mm"}
